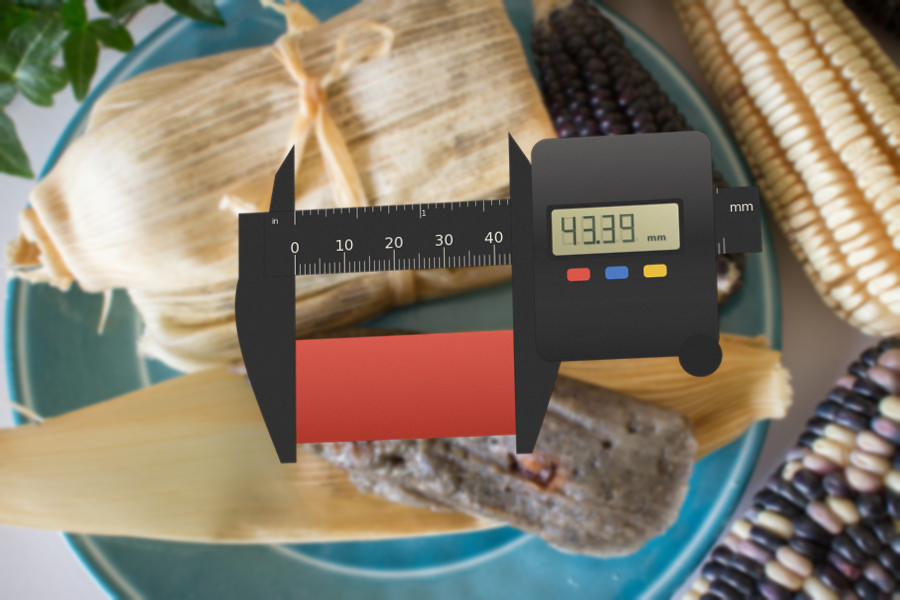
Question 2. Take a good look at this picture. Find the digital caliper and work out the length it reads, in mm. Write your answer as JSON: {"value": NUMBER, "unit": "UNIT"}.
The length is {"value": 43.39, "unit": "mm"}
